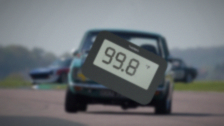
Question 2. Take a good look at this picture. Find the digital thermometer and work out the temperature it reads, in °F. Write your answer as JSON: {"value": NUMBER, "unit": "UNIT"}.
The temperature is {"value": 99.8, "unit": "°F"}
